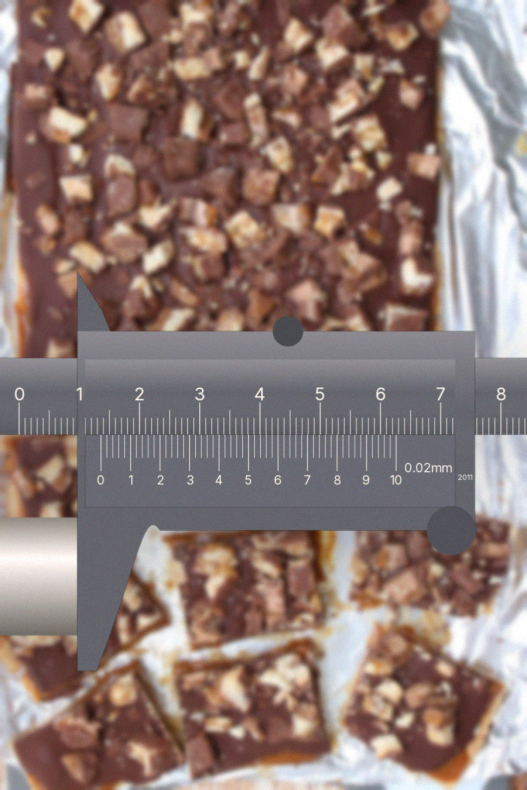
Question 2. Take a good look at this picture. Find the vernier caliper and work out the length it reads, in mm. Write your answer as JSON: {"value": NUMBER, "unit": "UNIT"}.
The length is {"value": 13.6, "unit": "mm"}
